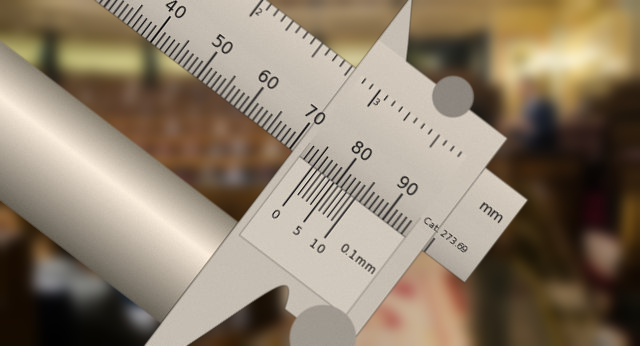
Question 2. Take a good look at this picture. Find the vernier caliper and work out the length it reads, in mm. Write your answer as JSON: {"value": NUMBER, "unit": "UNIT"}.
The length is {"value": 75.0, "unit": "mm"}
